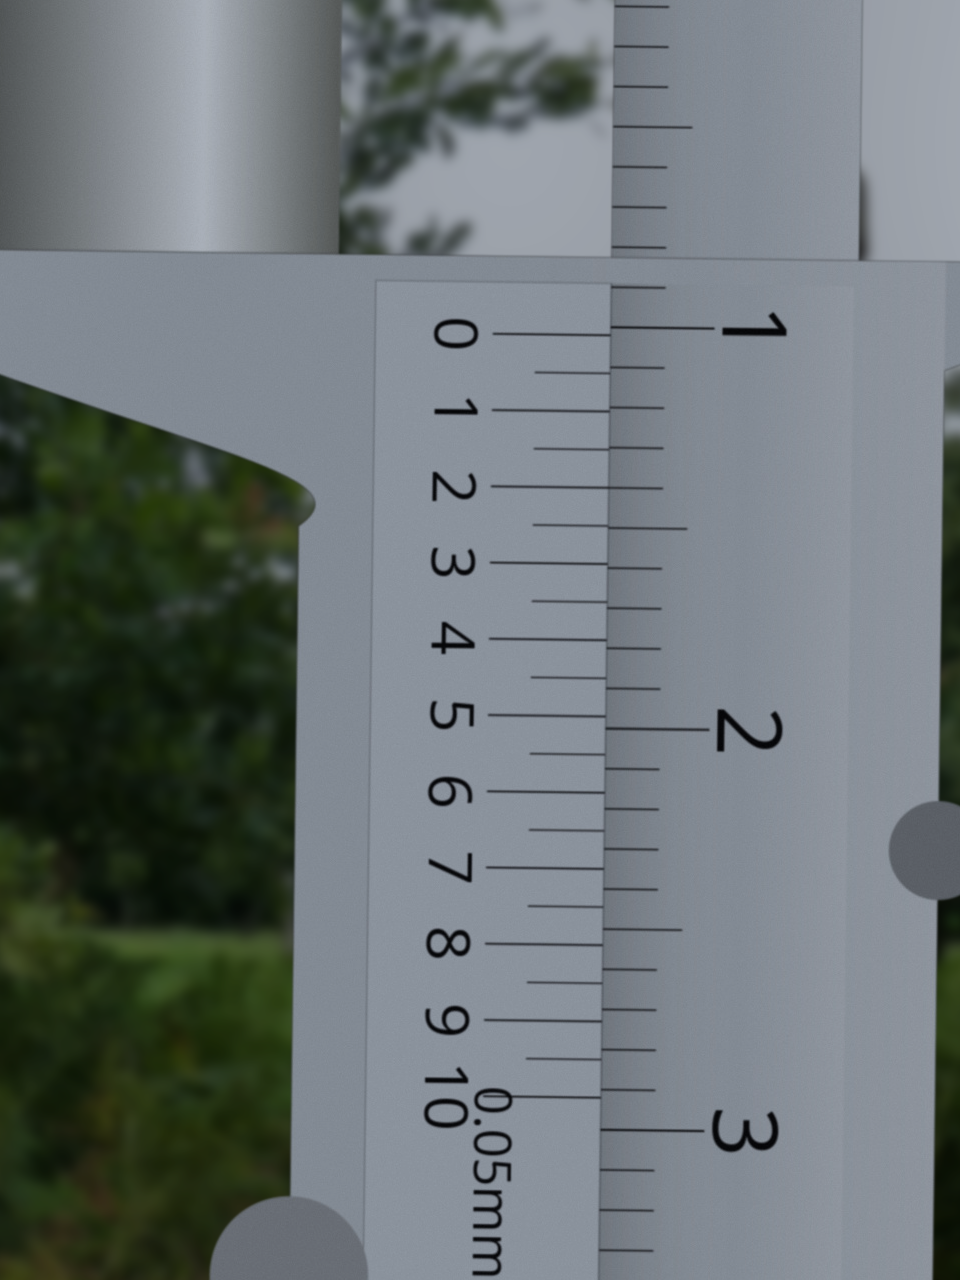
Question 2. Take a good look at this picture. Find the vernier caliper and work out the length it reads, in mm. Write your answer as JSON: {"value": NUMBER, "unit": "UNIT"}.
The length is {"value": 10.20, "unit": "mm"}
